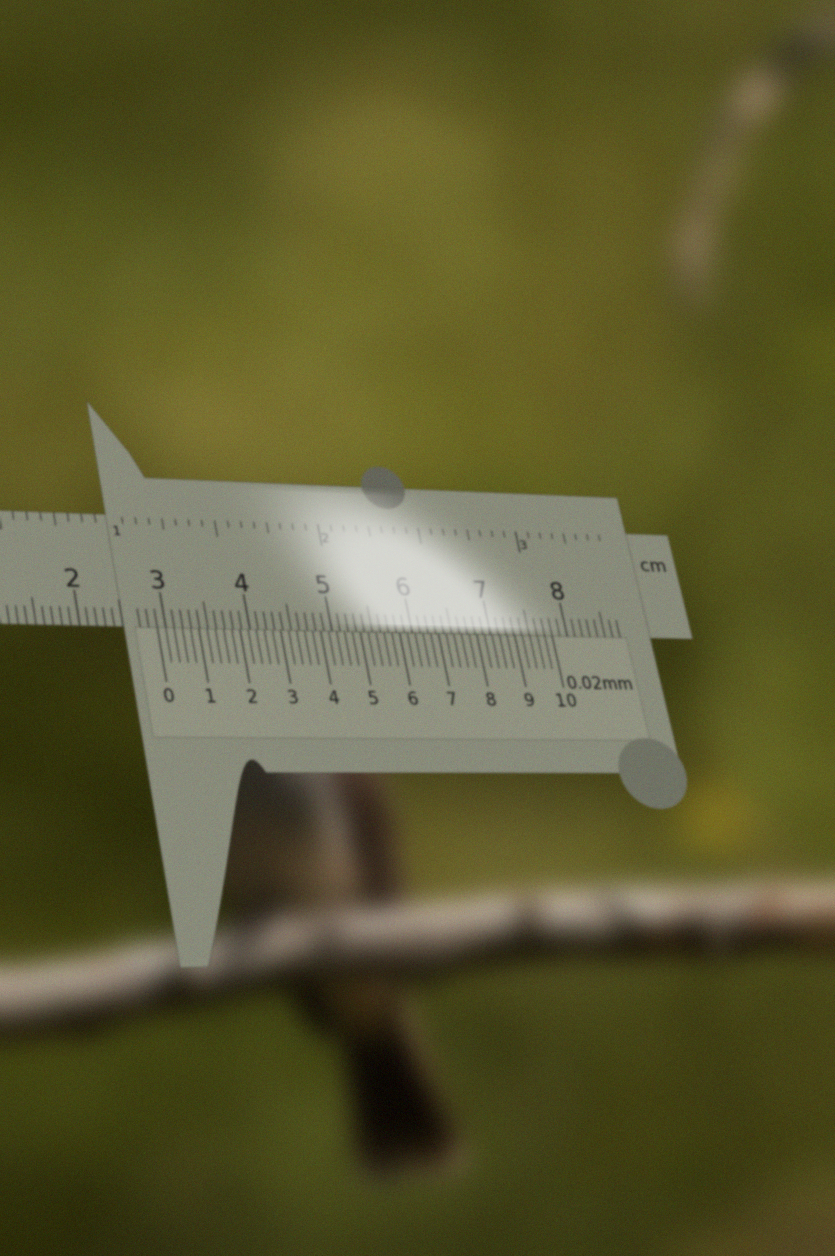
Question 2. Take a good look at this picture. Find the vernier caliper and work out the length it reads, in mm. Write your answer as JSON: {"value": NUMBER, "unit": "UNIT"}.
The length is {"value": 29.0, "unit": "mm"}
